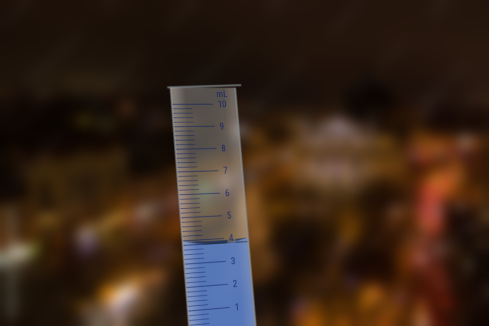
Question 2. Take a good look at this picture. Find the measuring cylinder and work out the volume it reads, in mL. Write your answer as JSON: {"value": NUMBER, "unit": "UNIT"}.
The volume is {"value": 3.8, "unit": "mL"}
